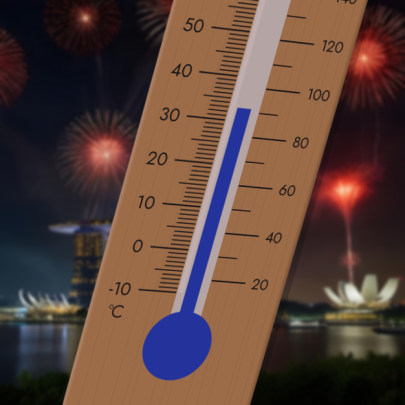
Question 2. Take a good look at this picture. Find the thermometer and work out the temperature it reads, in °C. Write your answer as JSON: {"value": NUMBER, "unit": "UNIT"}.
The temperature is {"value": 33, "unit": "°C"}
